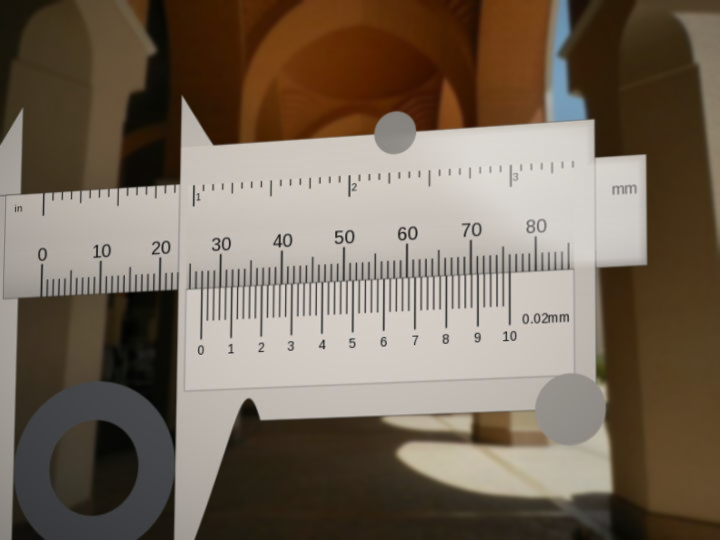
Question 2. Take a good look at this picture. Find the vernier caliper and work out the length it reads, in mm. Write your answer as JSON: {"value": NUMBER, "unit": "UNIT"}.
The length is {"value": 27.0, "unit": "mm"}
